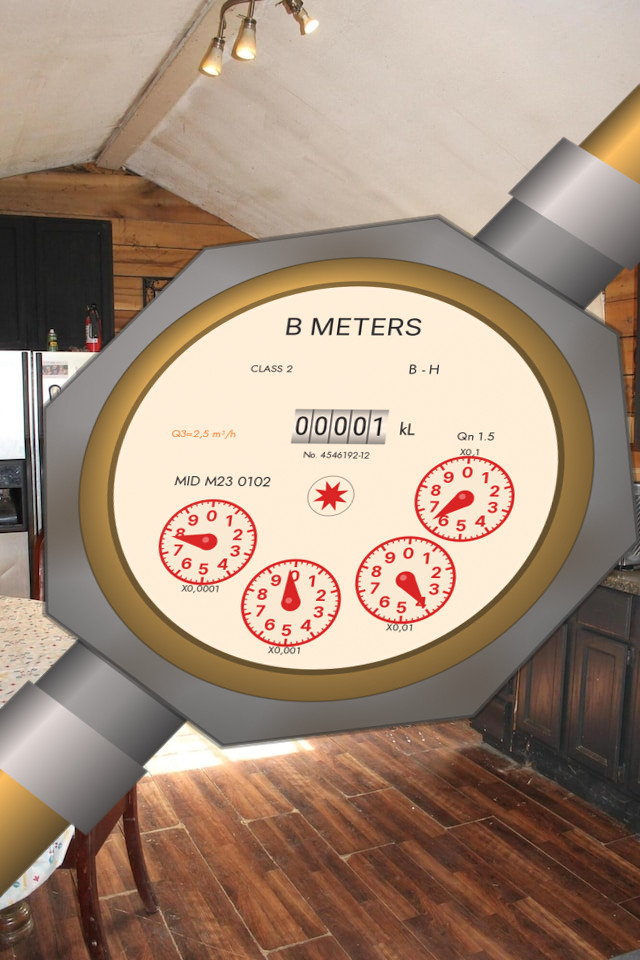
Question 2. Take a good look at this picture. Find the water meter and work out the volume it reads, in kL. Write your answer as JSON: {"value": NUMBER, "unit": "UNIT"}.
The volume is {"value": 1.6397, "unit": "kL"}
